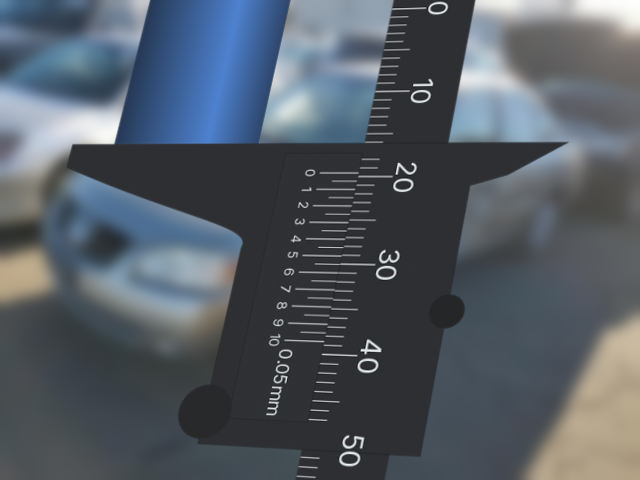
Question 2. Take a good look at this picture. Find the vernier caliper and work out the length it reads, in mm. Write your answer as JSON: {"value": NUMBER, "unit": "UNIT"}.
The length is {"value": 19.6, "unit": "mm"}
